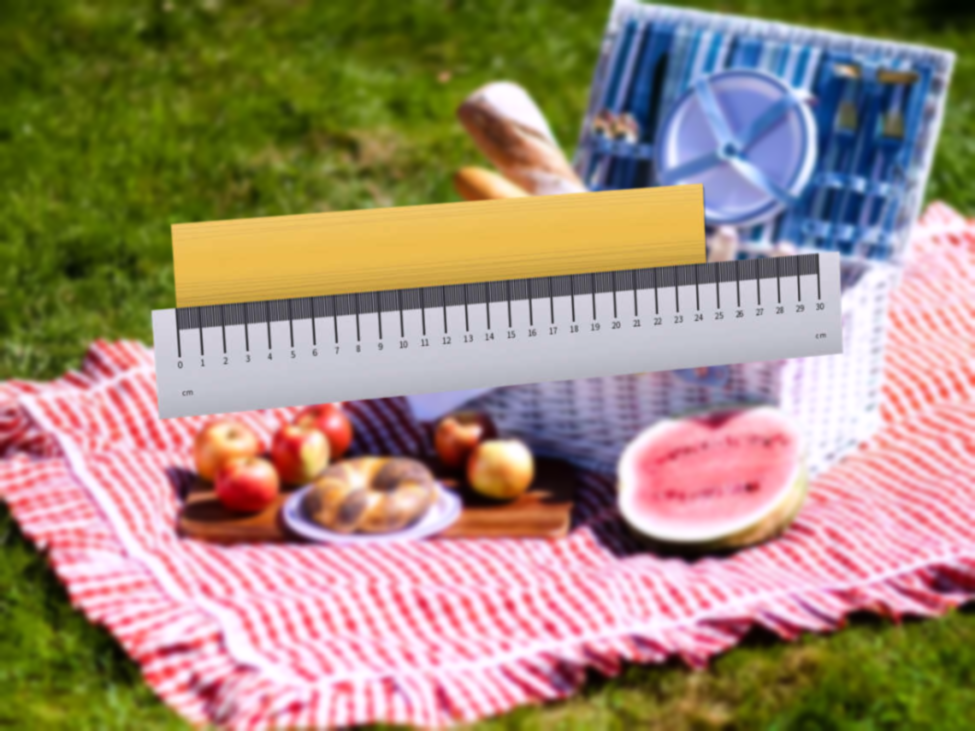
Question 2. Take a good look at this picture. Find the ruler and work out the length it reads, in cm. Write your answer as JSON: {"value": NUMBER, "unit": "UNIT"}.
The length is {"value": 24.5, "unit": "cm"}
